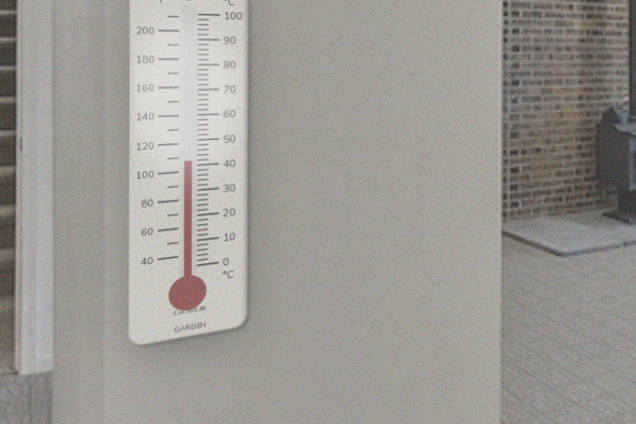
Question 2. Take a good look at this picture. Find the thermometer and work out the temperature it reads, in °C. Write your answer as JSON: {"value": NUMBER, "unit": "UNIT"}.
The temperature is {"value": 42, "unit": "°C"}
